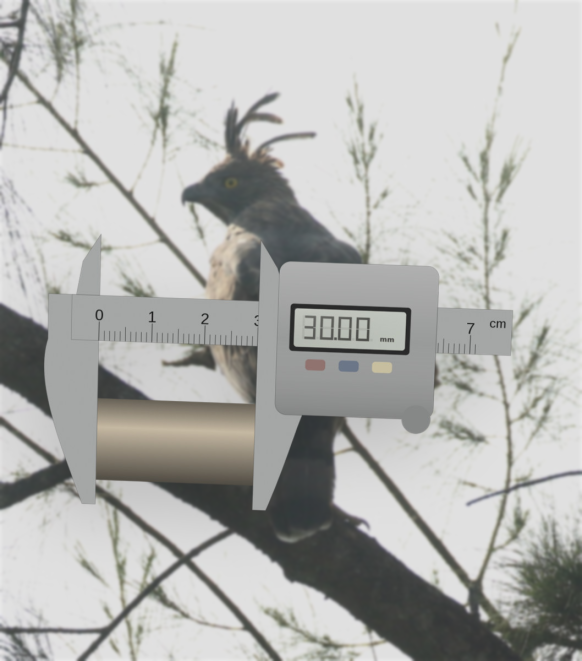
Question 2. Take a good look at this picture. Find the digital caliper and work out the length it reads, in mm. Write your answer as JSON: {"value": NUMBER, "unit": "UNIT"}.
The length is {"value": 30.00, "unit": "mm"}
